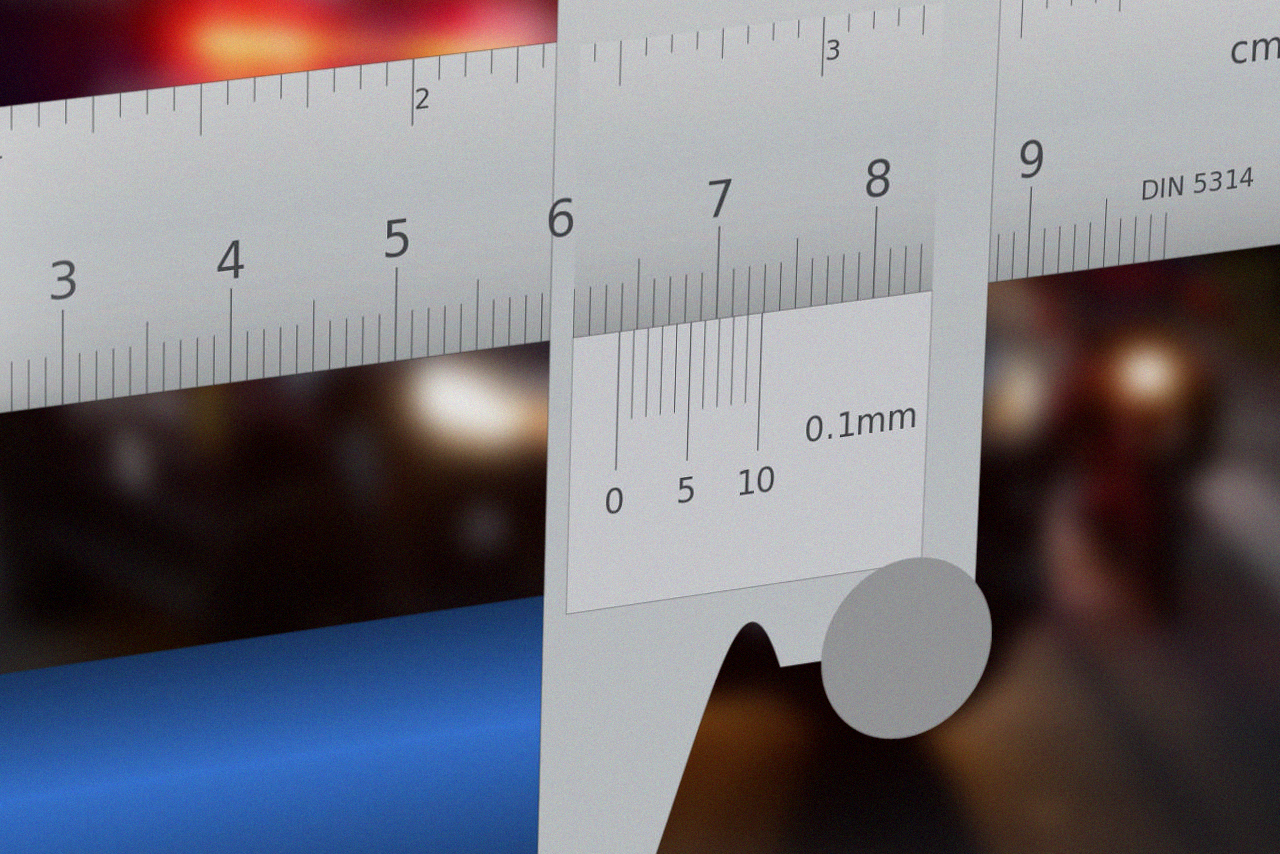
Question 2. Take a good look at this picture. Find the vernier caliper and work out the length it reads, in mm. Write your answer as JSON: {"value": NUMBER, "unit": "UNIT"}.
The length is {"value": 63.9, "unit": "mm"}
